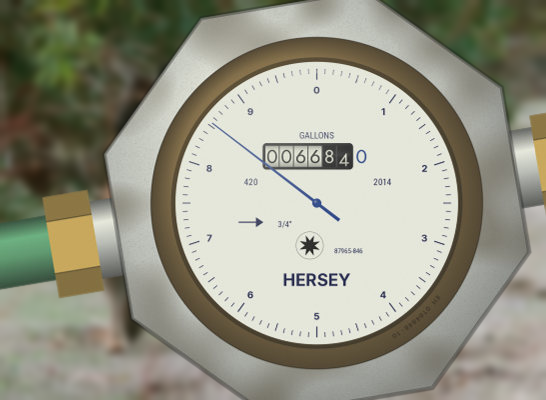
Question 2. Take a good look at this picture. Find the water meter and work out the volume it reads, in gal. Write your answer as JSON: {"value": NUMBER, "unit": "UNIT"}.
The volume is {"value": 66838.5, "unit": "gal"}
